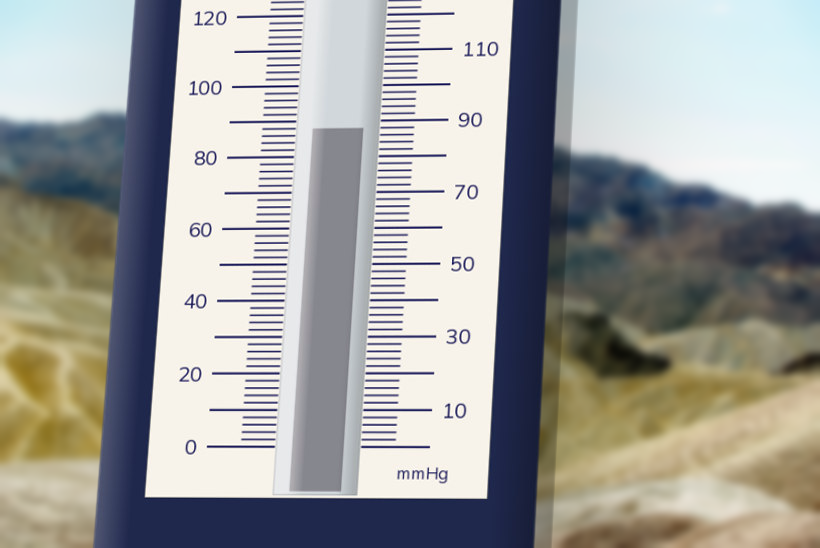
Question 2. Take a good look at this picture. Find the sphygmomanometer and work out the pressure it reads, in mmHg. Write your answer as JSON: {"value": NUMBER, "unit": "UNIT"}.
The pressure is {"value": 88, "unit": "mmHg"}
